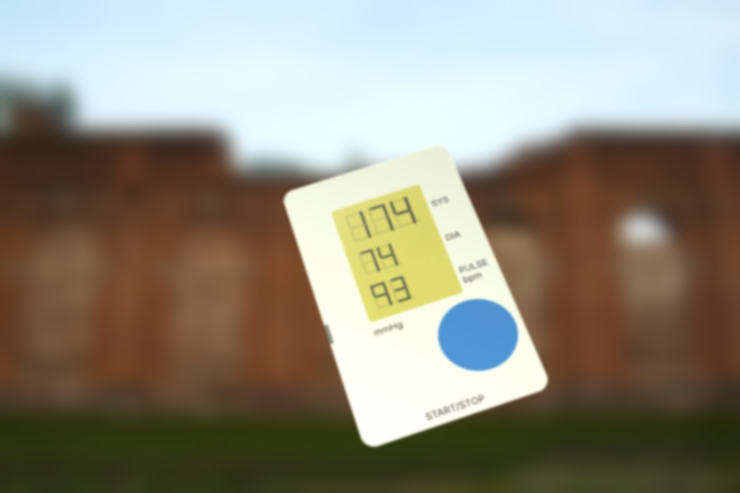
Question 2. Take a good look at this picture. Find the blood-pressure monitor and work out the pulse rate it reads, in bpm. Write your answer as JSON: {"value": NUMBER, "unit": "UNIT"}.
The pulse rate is {"value": 93, "unit": "bpm"}
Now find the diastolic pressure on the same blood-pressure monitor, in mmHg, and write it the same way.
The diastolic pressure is {"value": 74, "unit": "mmHg"}
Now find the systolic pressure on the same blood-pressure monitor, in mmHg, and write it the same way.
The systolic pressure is {"value": 174, "unit": "mmHg"}
